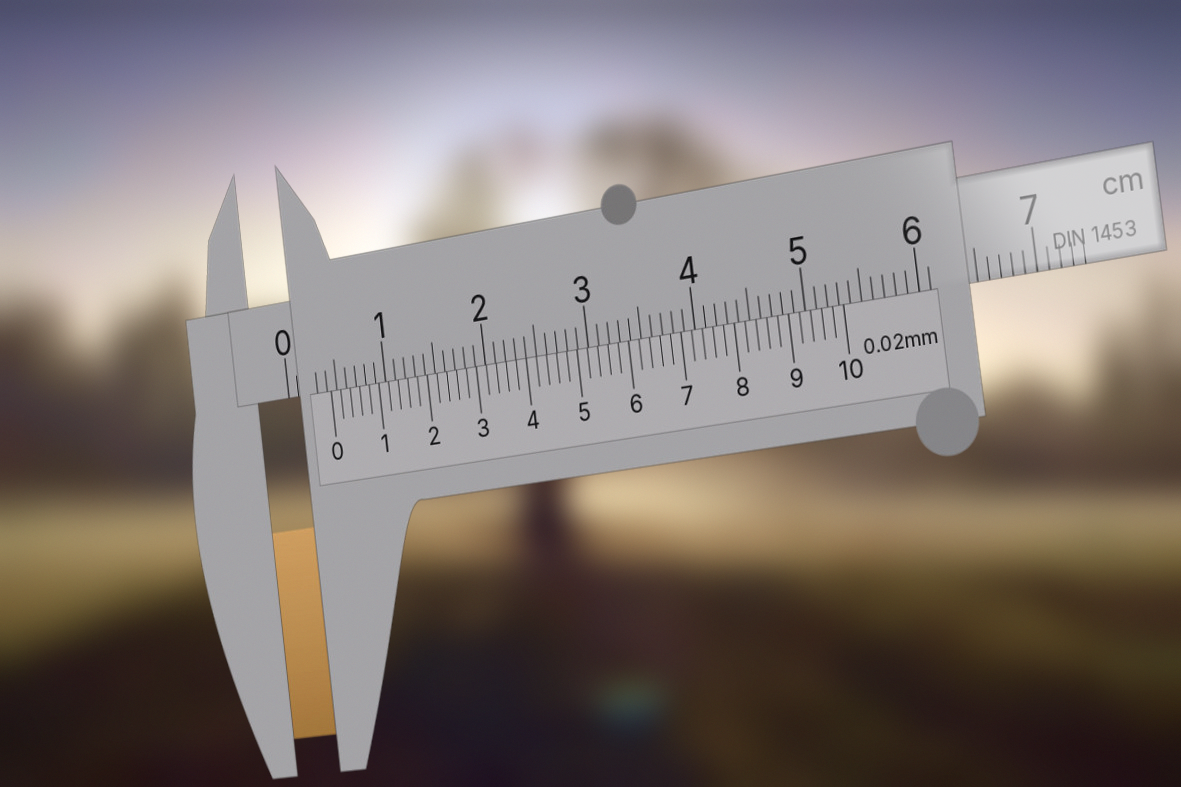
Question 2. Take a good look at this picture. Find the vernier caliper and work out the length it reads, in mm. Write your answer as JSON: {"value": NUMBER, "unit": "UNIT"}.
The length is {"value": 4.4, "unit": "mm"}
